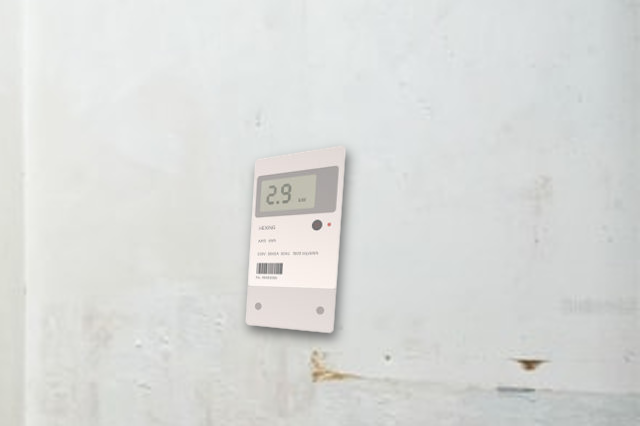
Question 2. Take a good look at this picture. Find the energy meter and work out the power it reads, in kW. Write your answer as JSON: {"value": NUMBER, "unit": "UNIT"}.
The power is {"value": 2.9, "unit": "kW"}
